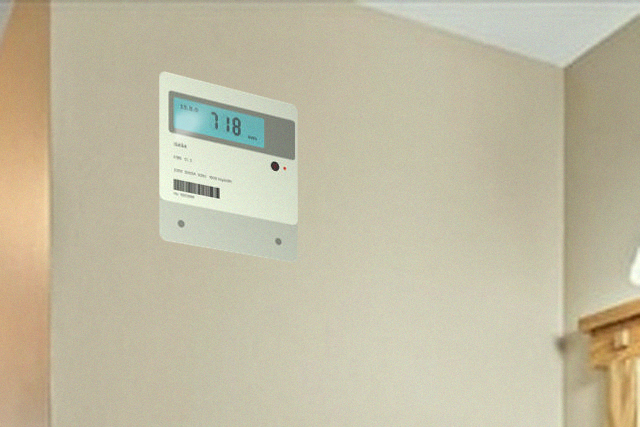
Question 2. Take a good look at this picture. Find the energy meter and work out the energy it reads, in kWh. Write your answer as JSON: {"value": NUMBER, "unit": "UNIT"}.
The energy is {"value": 718, "unit": "kWh"}
